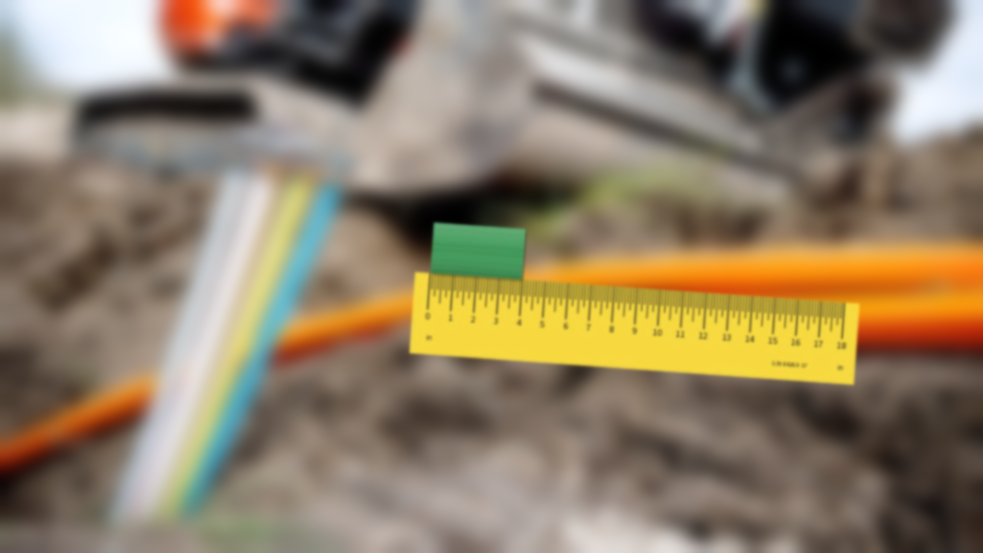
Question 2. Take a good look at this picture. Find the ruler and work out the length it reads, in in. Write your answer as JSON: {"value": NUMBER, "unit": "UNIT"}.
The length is {"value": 4, "unit": "in"}
